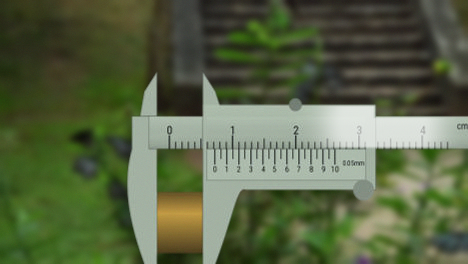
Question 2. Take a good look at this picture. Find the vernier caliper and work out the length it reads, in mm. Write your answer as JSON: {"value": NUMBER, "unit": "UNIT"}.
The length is {"value": 7.2, "unit": "mm"}
